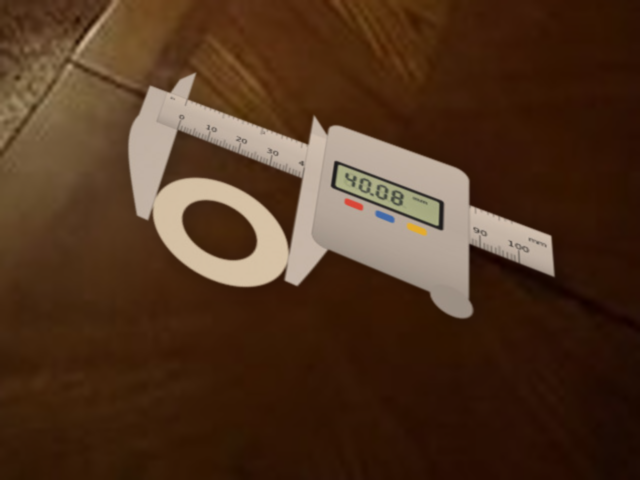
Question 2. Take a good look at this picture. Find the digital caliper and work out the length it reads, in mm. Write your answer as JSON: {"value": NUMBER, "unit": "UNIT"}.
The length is {"value": 40.08, "unit": "mm"}
